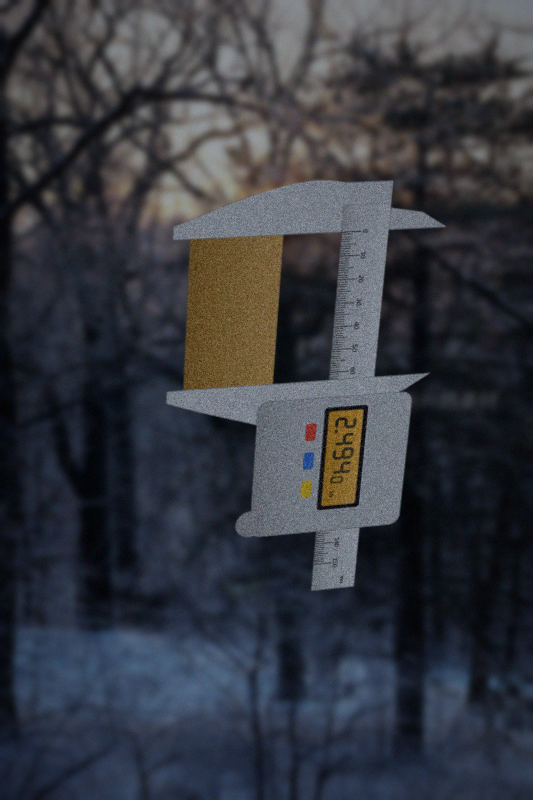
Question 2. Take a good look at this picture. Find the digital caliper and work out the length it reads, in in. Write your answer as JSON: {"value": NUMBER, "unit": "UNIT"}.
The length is {"value": 2.4940, "unit": "in"}
